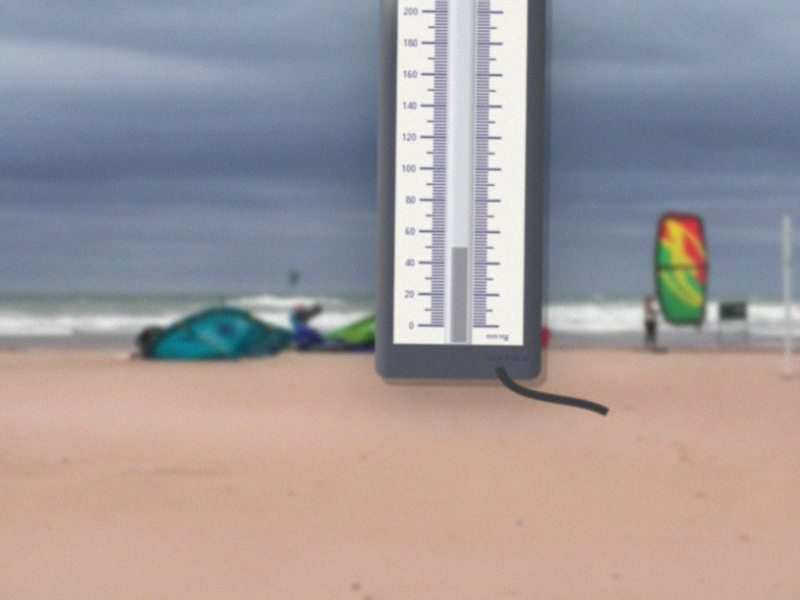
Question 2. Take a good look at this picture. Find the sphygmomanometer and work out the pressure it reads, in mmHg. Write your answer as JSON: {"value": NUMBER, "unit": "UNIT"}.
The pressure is {"value": 50, "unit": "mmHg"}
